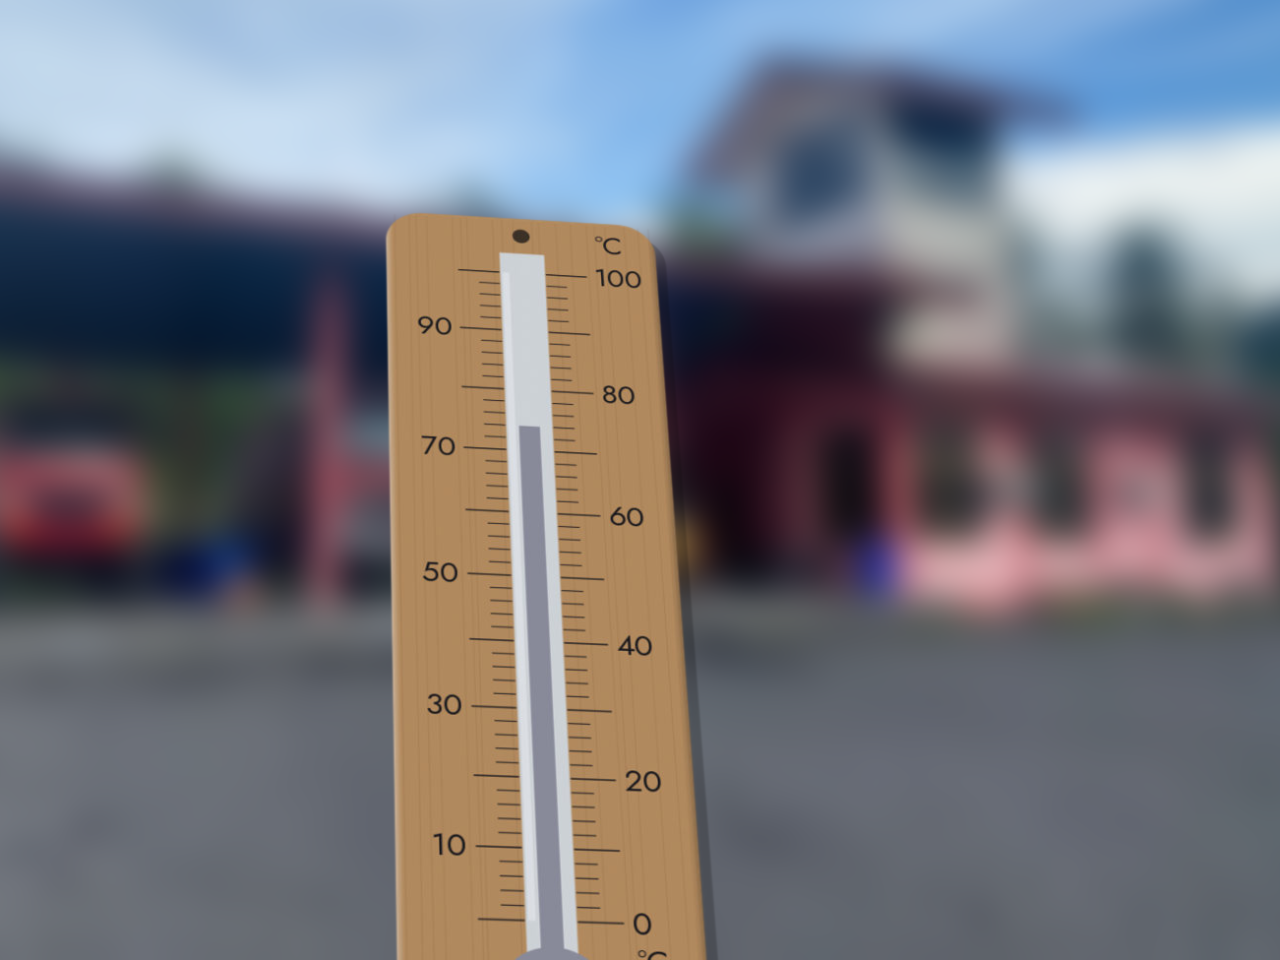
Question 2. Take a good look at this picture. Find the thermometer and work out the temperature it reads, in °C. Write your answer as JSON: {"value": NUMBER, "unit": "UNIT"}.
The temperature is {"value": 74, "unit": "°C"}
